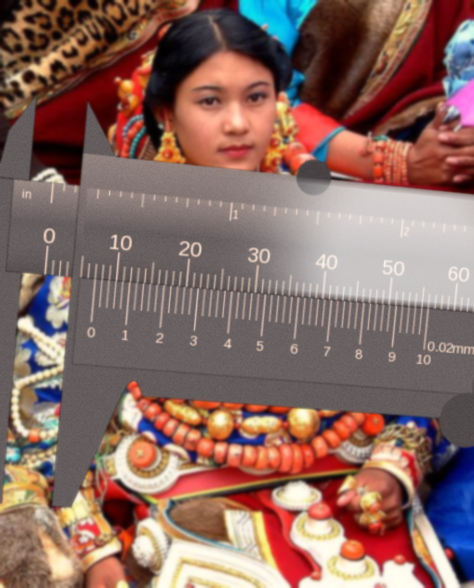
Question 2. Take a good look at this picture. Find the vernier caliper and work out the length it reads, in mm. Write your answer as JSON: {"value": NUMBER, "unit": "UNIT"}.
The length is {"value": 7.0, "unit": "mm"}
